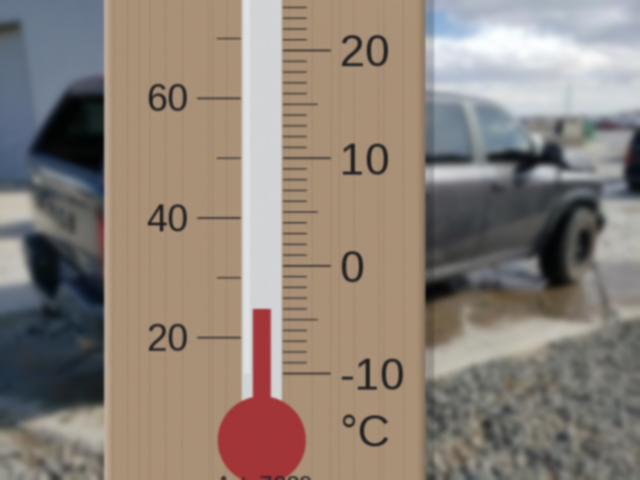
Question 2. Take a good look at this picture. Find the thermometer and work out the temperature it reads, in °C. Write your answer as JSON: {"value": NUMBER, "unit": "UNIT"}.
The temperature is {"value": -4, "unit": "°C"}
